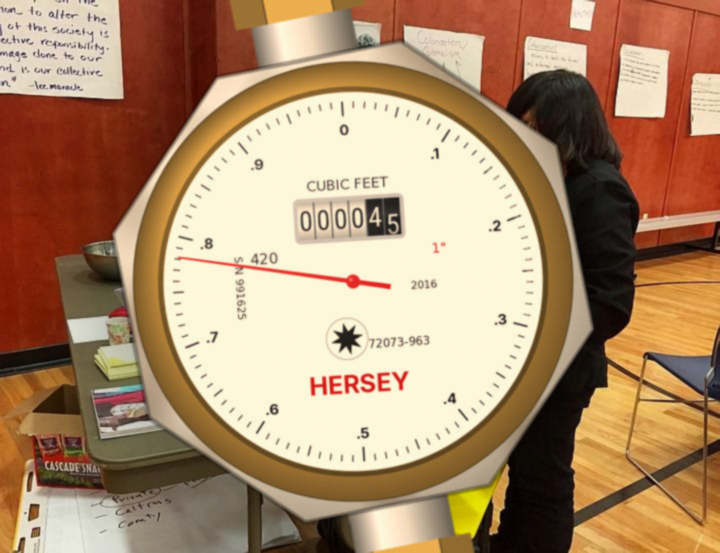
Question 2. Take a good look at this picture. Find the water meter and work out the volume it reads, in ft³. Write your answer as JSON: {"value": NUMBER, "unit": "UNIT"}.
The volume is {"value": 44.78, "unit": "ft³"}
